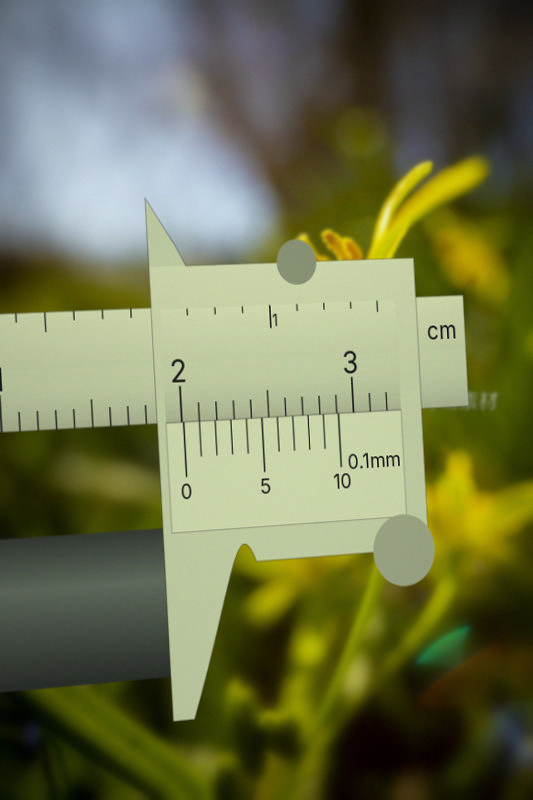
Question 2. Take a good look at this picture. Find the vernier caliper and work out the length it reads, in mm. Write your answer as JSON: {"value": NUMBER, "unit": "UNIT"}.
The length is {"value": 20.1, "unit": "mm"}
